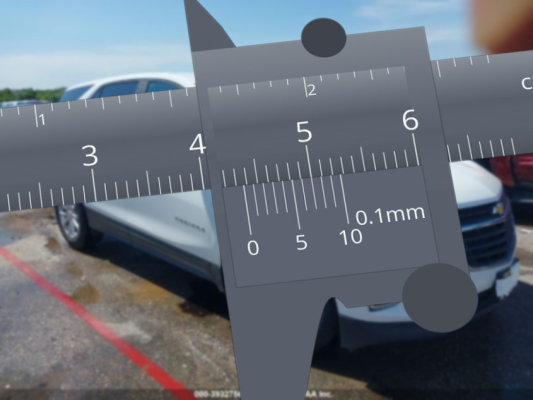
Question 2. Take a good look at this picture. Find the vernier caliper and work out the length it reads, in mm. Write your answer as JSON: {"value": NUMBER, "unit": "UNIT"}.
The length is {"value": 43.7, "unit": "mm"}
